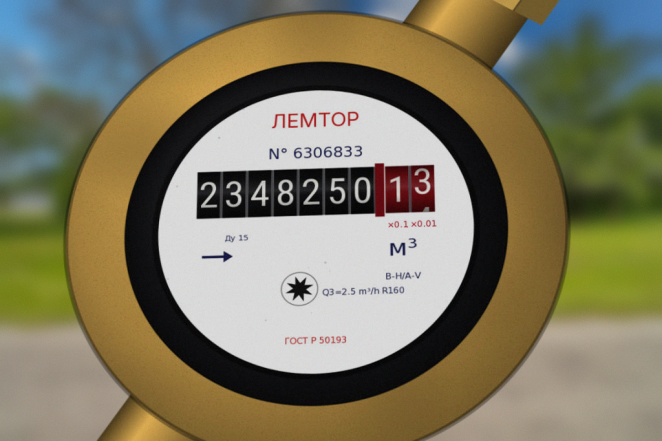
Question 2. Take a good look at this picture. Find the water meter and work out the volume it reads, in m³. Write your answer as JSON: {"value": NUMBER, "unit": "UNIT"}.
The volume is {"value": 2348250.13, "unit": "m³"}
